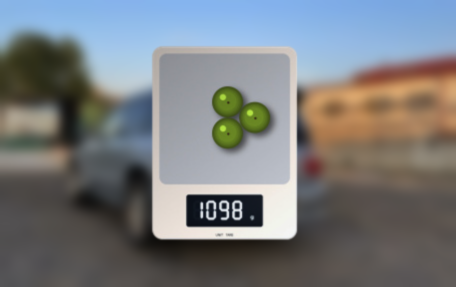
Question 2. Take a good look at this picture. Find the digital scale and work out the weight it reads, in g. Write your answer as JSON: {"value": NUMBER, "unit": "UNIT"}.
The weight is {"value": 1098, "unit": "g"}
